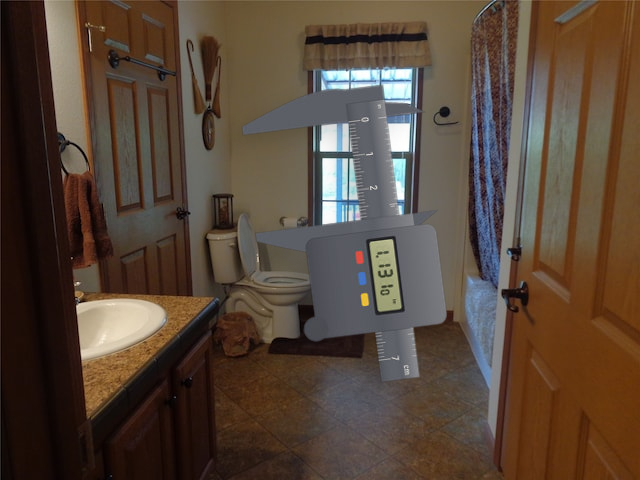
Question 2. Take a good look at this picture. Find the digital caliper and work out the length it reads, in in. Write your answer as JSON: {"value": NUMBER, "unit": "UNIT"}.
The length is {"value": 1.1310, "unit": "in"}
